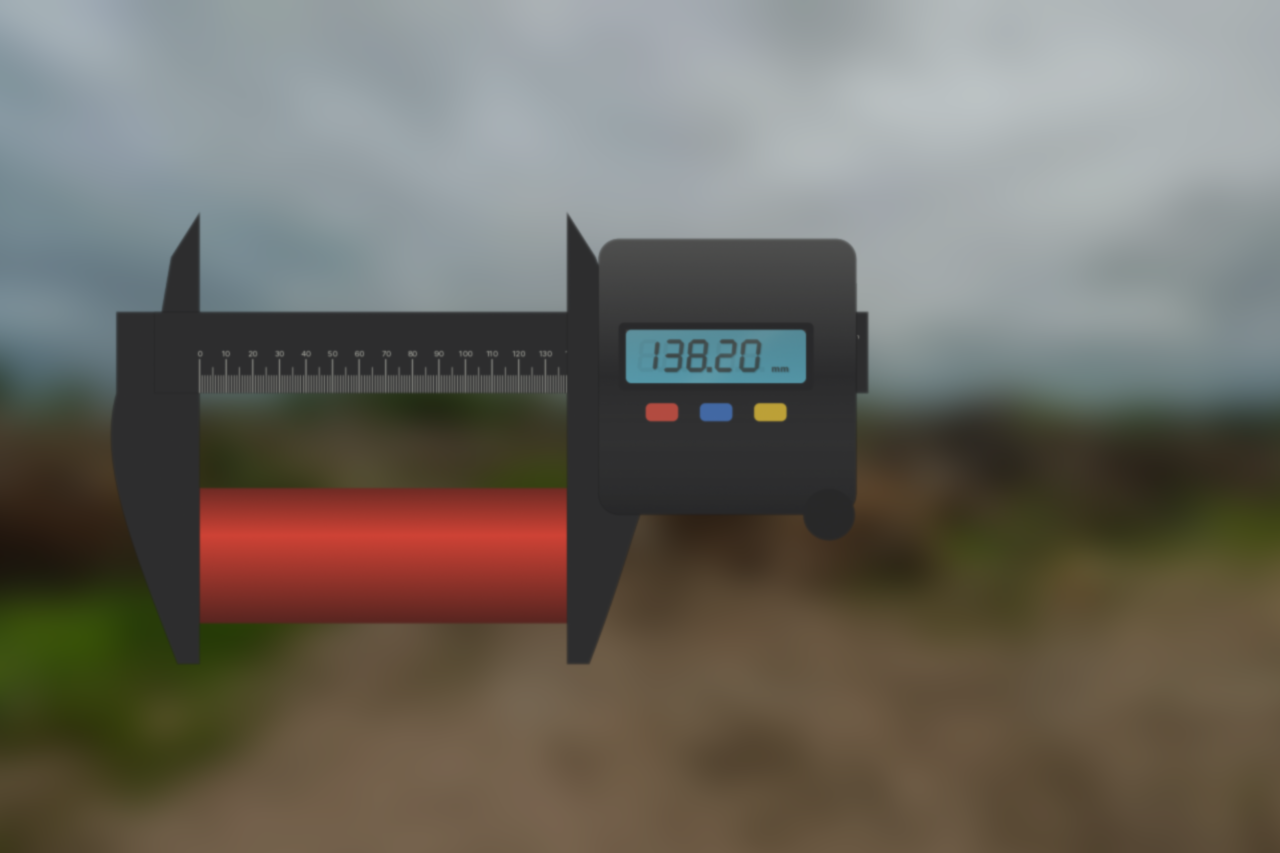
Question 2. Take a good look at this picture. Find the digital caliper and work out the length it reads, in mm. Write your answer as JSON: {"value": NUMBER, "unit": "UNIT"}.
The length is {"value": 138.20, "unit": "mm"}
